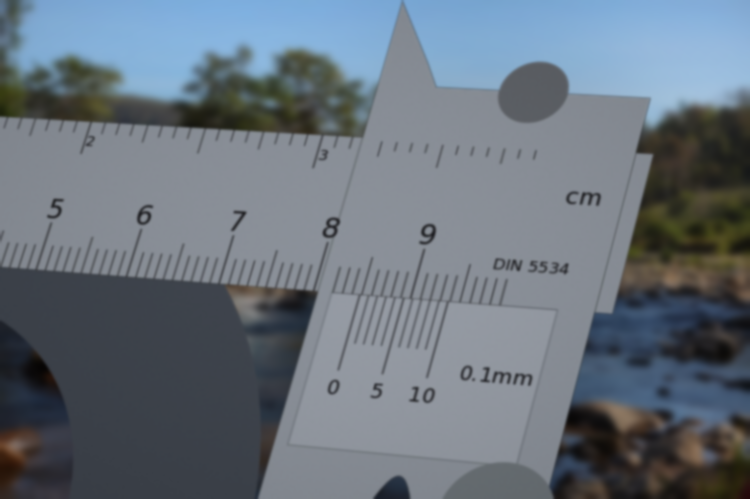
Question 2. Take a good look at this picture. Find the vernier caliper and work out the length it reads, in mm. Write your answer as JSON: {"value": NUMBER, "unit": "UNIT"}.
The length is {"value": 84.8, "unit": "mm"}
